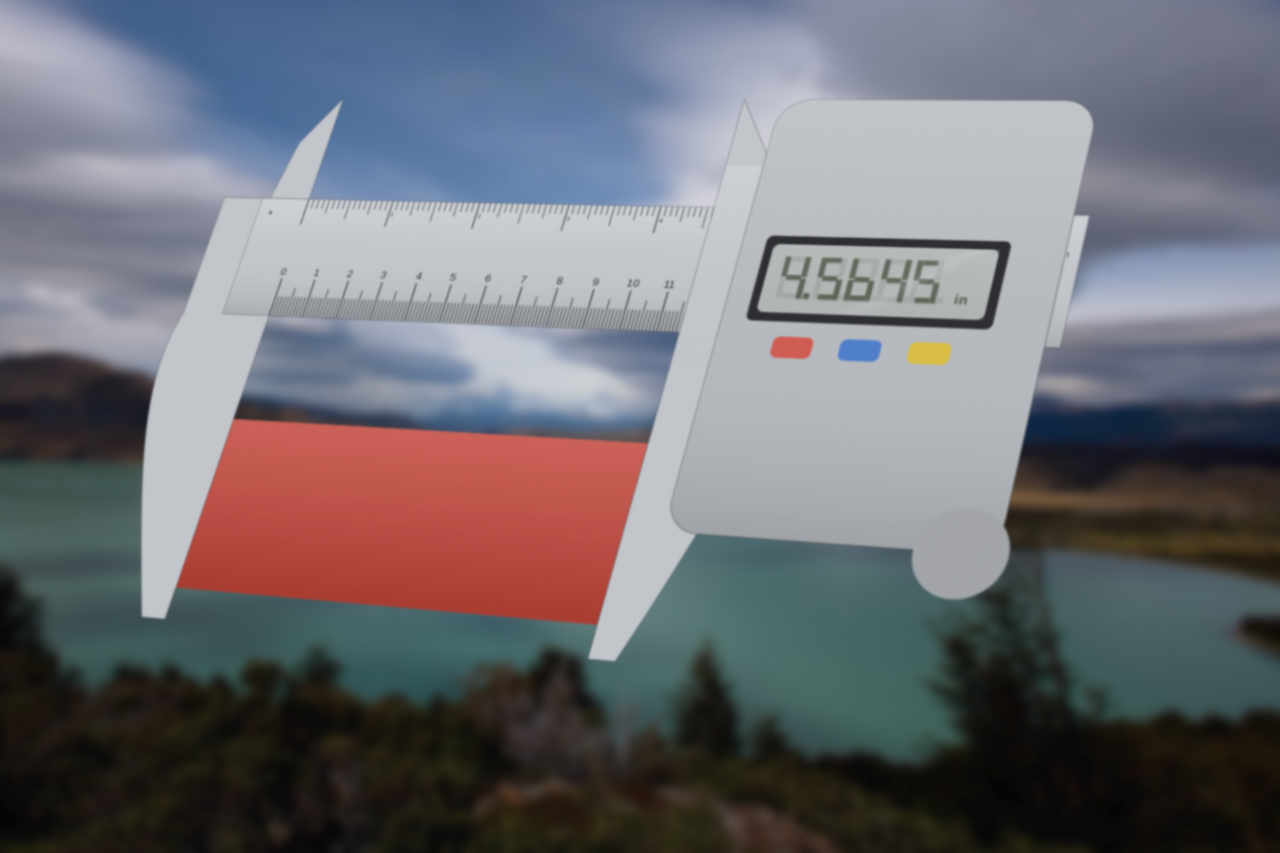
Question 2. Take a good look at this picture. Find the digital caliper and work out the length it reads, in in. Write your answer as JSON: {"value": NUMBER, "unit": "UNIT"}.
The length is {"value": 4.5645, "unit": "in"}
